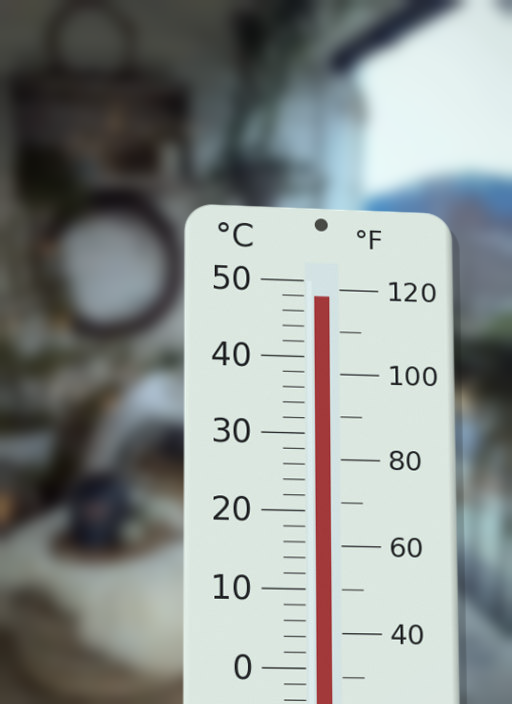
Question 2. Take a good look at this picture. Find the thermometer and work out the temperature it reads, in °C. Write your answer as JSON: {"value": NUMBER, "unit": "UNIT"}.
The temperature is {"value": 48, "unit": "°C"}
